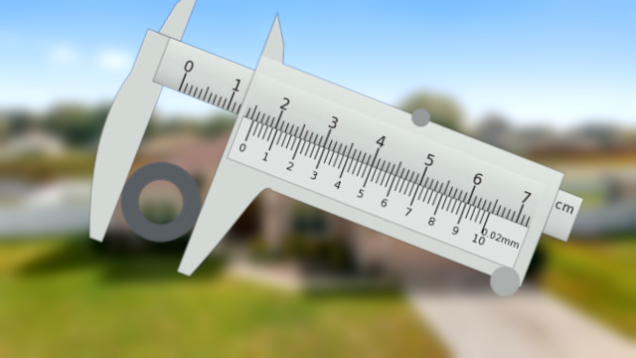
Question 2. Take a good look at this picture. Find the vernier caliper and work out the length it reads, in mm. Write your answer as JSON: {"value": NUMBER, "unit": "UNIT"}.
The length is {"value": 15.5, "unit": "mm"}
